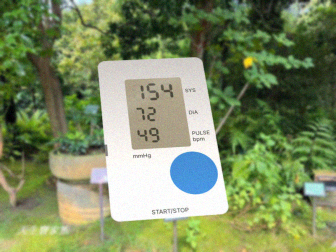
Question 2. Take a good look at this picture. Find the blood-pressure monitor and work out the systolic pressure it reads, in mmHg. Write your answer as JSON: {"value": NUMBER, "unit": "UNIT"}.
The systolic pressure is {"value": 154, "unit": "mmHg"}
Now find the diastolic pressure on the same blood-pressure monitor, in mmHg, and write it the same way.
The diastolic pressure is {"value": 72, "unit": "mmHg"}
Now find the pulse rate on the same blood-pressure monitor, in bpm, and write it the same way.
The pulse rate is {"value": 49, "unit": "bpm"}
